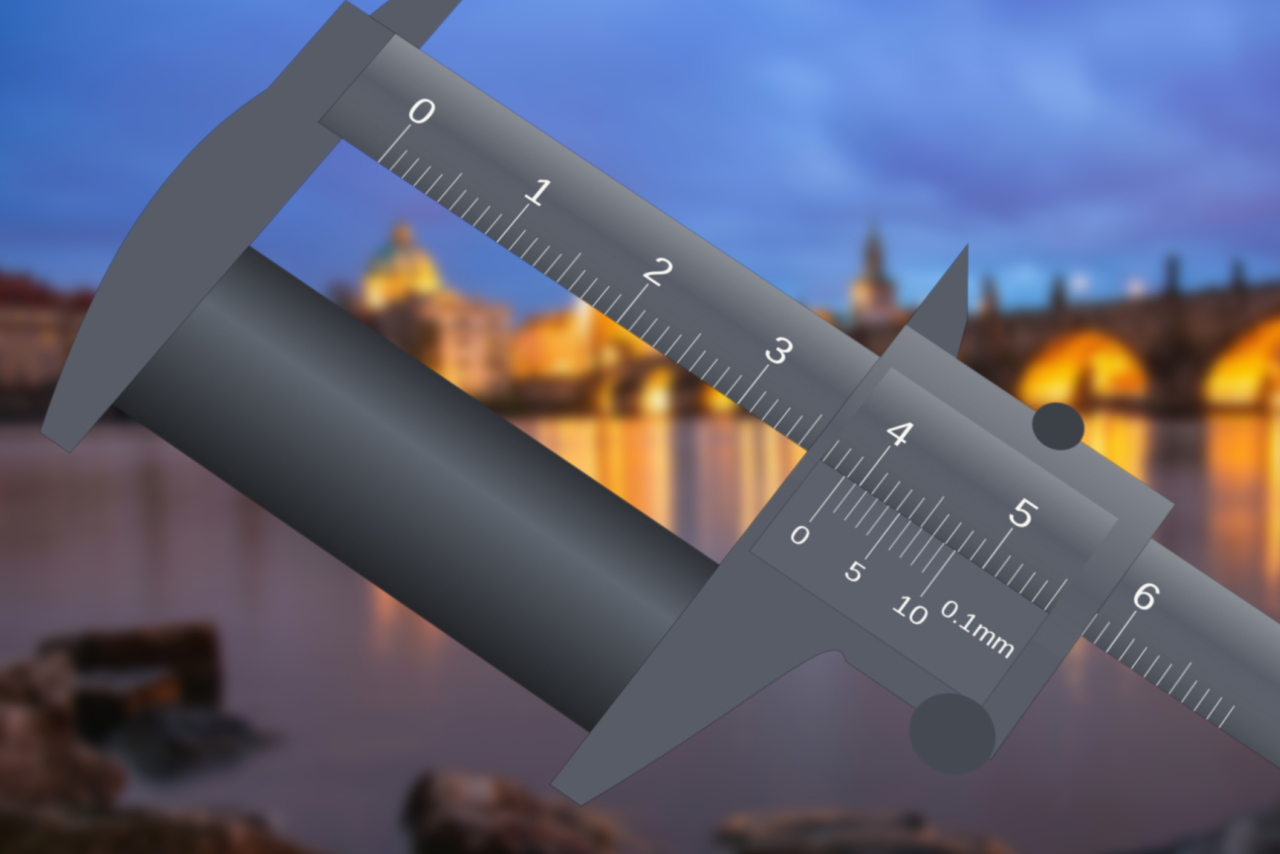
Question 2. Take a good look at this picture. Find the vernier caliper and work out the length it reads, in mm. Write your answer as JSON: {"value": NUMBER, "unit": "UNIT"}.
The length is {"value": 38.8, "unit": "mm"}
